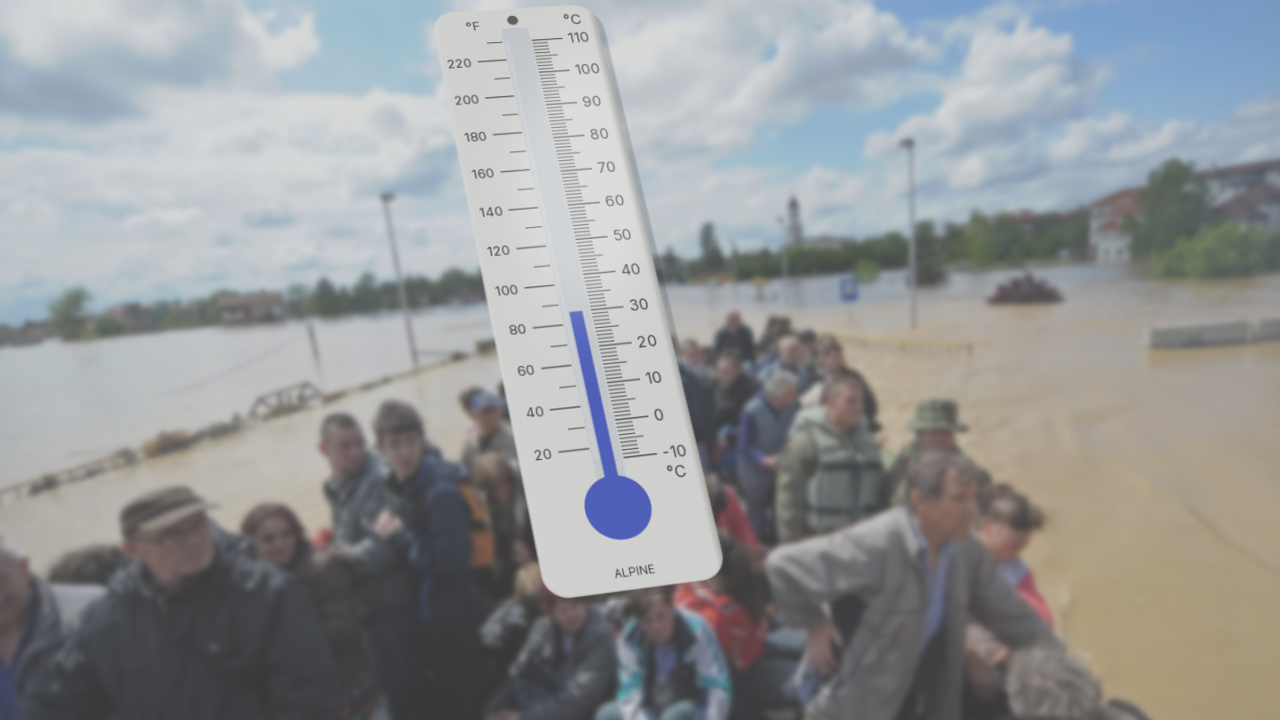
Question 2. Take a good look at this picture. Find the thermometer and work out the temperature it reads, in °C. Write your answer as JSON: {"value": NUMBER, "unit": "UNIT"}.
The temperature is {"value": 30, "unit": "°C"}
